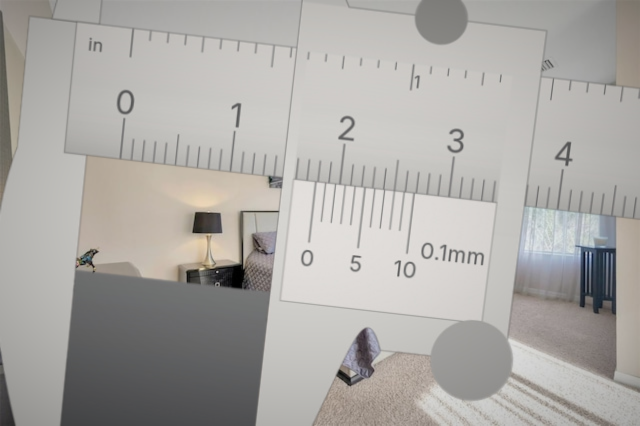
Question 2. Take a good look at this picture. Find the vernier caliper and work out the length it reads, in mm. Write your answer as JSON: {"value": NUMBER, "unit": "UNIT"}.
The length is {"value": 17.8, "unit": "mm"}
